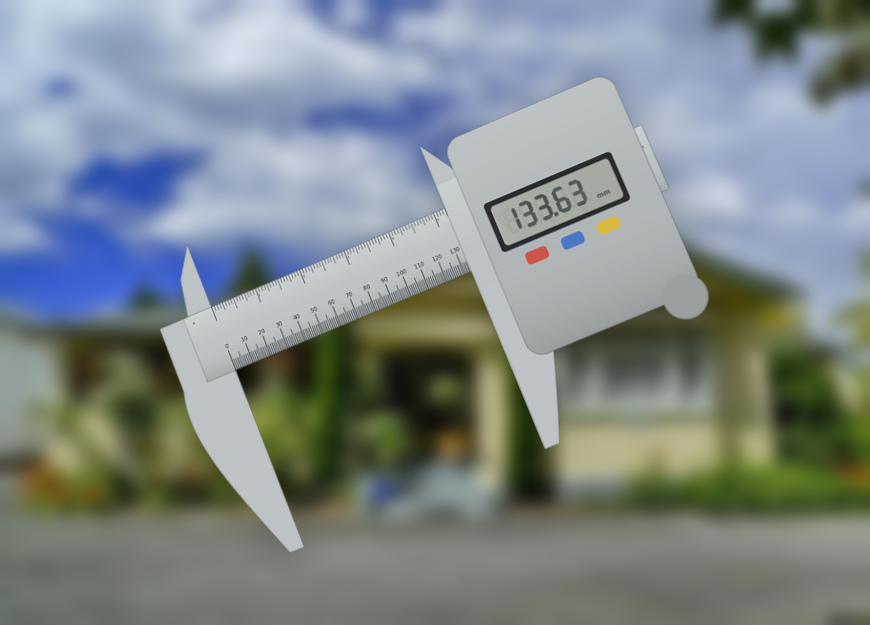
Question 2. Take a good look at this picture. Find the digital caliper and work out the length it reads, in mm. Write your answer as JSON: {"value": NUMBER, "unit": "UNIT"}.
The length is {"value": 133.63, "unit": "mm"}
